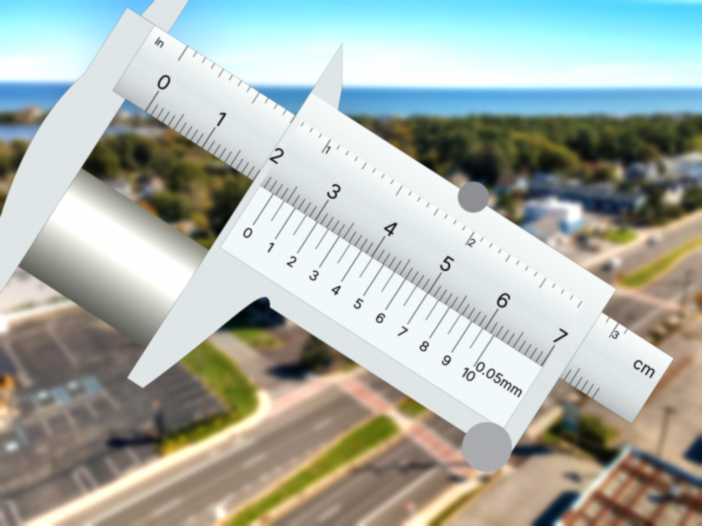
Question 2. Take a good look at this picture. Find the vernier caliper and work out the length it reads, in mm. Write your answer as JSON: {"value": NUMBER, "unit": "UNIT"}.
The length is {"value": 22.6, "unit": "mm"}
